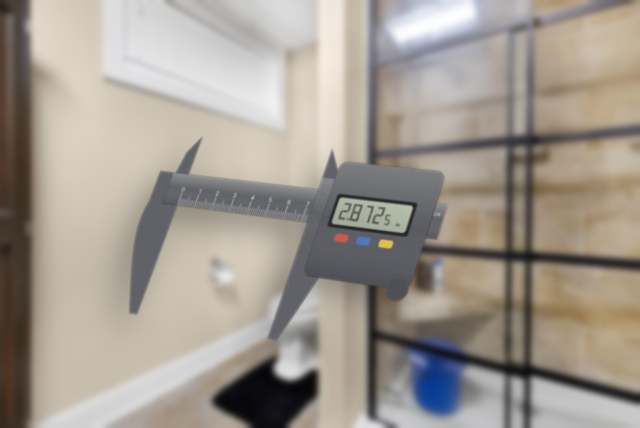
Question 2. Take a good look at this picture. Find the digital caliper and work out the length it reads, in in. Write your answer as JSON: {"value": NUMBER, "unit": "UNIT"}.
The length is {"value": 2.8725, "unit": "in"}
